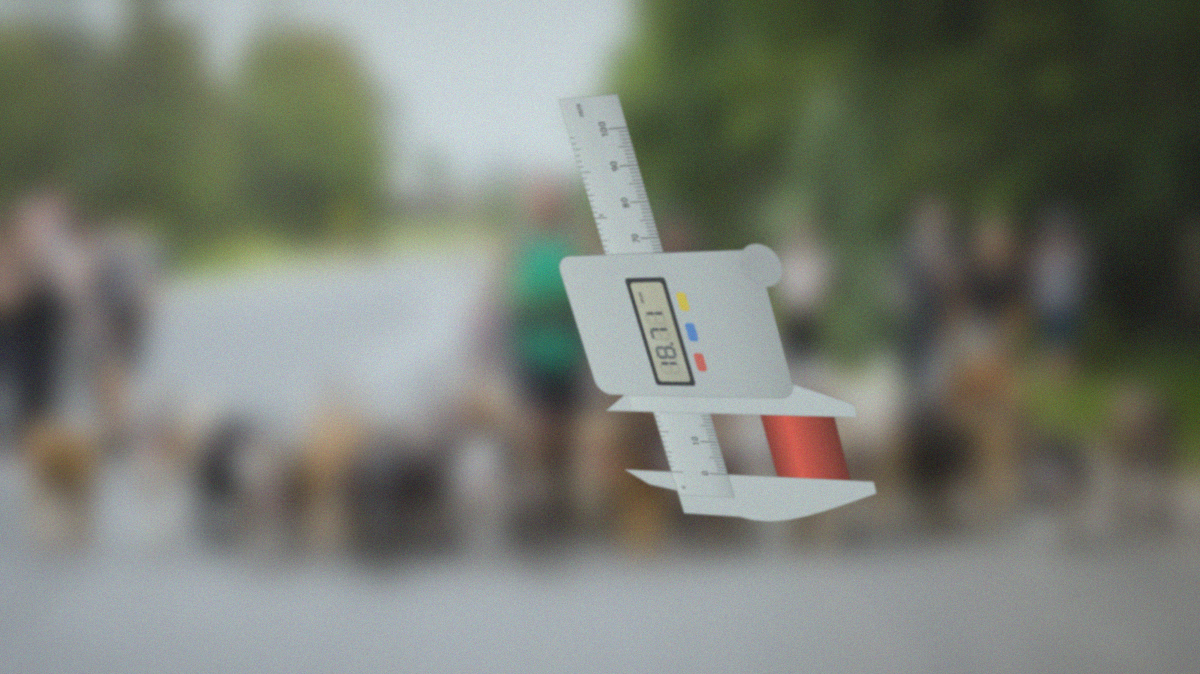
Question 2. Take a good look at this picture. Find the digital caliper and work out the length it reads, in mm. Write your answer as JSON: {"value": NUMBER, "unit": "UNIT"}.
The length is {"value": 18.71, "unit": "mm"}
